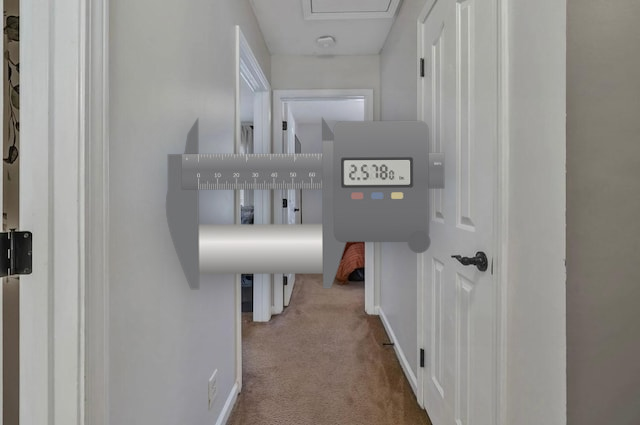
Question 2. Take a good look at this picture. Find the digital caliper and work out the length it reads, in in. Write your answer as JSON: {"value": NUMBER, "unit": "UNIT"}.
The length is {"value": 2.5780, "unit": "in"}
